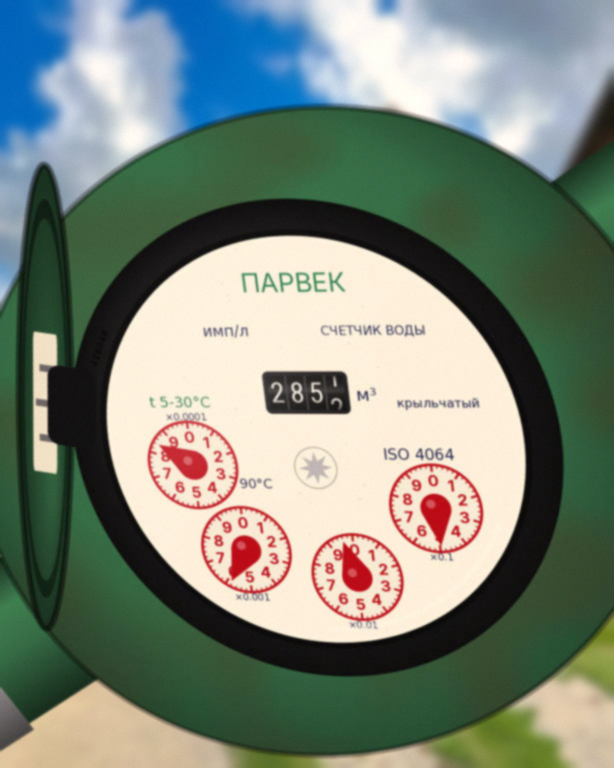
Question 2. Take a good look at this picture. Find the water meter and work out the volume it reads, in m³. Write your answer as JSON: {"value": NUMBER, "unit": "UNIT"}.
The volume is {"value": 2851.4958, "unit": "m³"}
